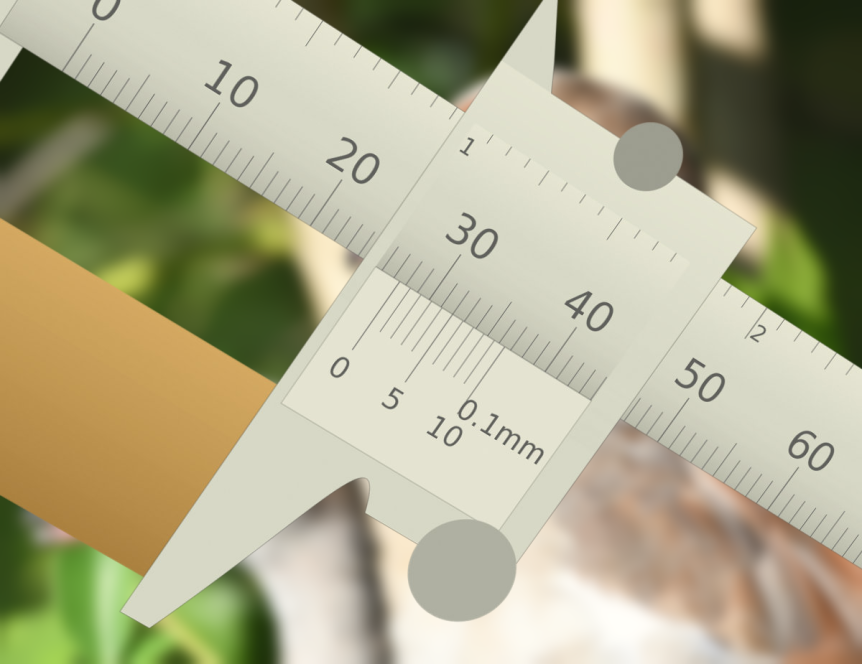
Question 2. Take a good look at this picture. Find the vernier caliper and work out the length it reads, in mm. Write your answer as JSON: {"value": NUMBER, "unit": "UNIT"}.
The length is {"value": 27.5, "unit": "mm"}
